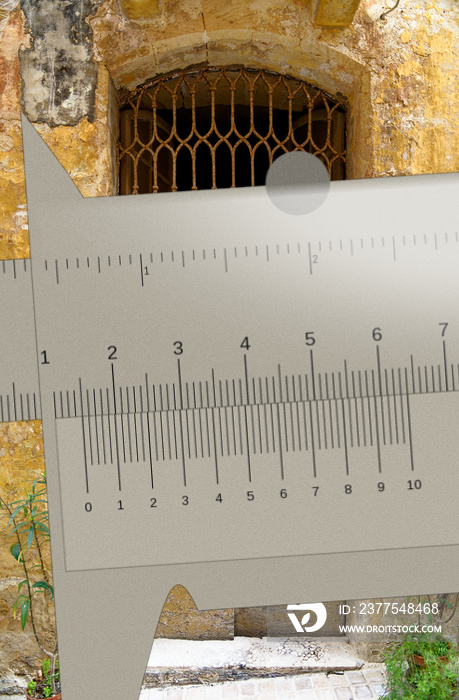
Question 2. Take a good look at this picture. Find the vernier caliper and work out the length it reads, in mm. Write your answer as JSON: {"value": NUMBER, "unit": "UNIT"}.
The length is {"value": 15.0, "unit": "mm"}
